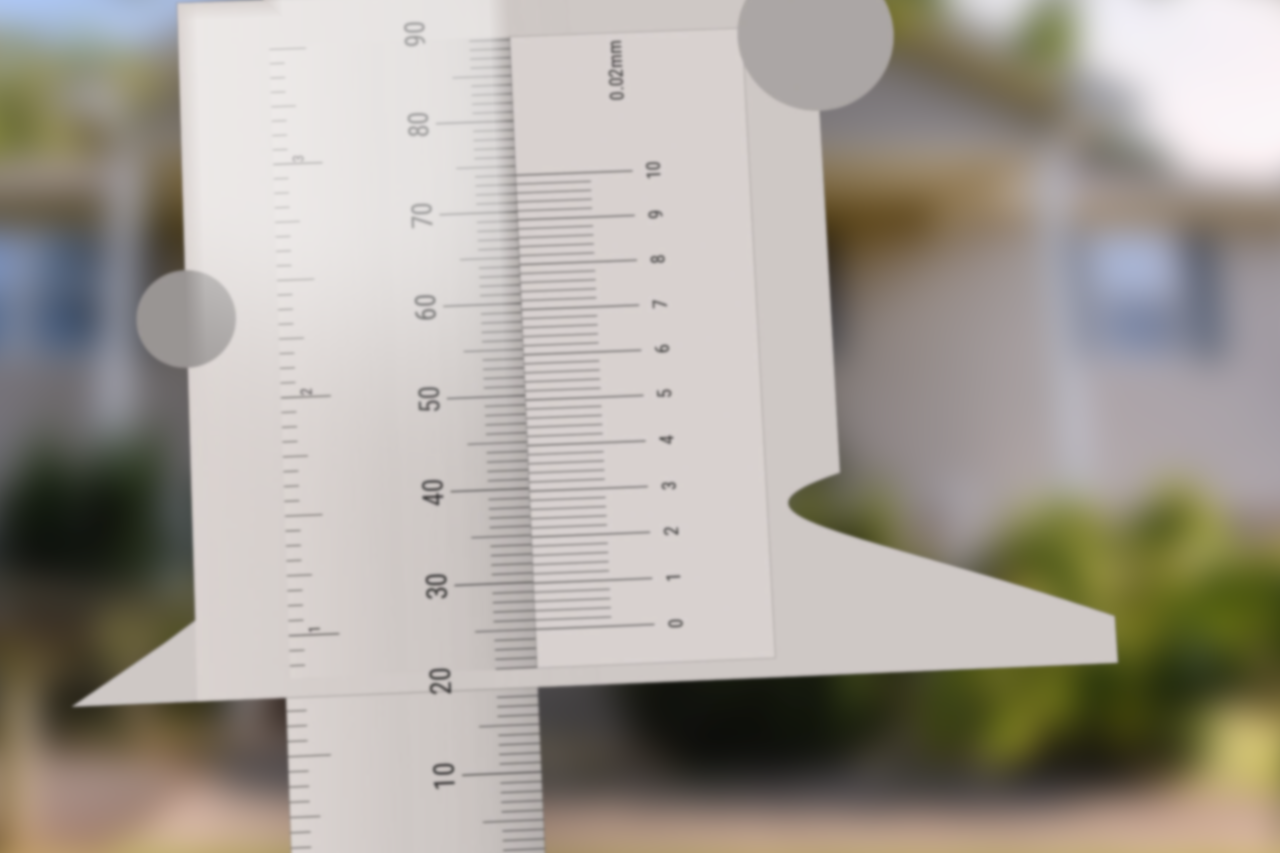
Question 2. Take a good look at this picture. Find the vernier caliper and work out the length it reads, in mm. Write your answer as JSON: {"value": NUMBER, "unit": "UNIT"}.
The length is {"value": 25.0, "unit": "mm"}
